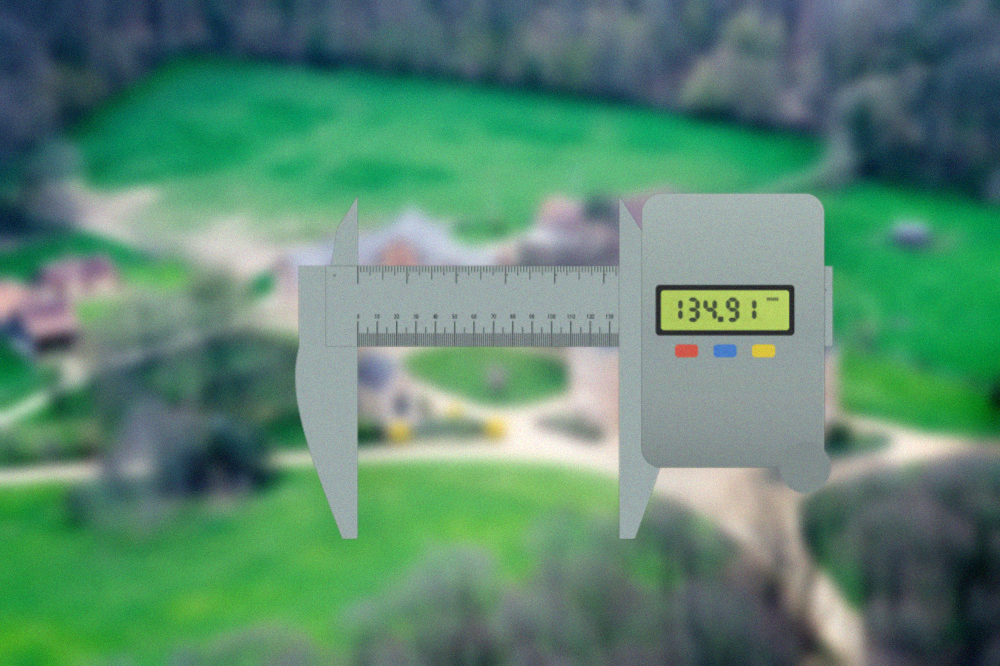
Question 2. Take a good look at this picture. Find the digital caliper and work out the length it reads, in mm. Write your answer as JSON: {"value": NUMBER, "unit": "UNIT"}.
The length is {"value": 134.91, "unit": "mm"}
